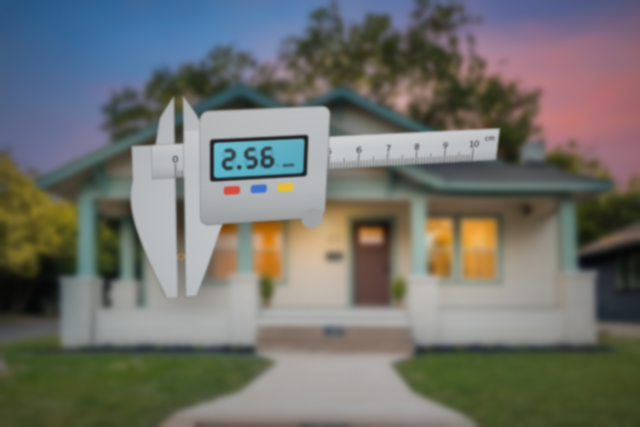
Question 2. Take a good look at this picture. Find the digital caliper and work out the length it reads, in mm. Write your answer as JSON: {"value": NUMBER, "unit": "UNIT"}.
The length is {"value": 2.56, "unit": "mm"}
